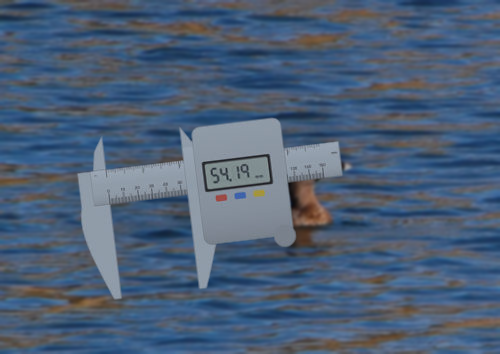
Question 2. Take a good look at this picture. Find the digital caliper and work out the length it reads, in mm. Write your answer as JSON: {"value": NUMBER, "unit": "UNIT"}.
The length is {"value": 54.19, "unit": "mm"}
